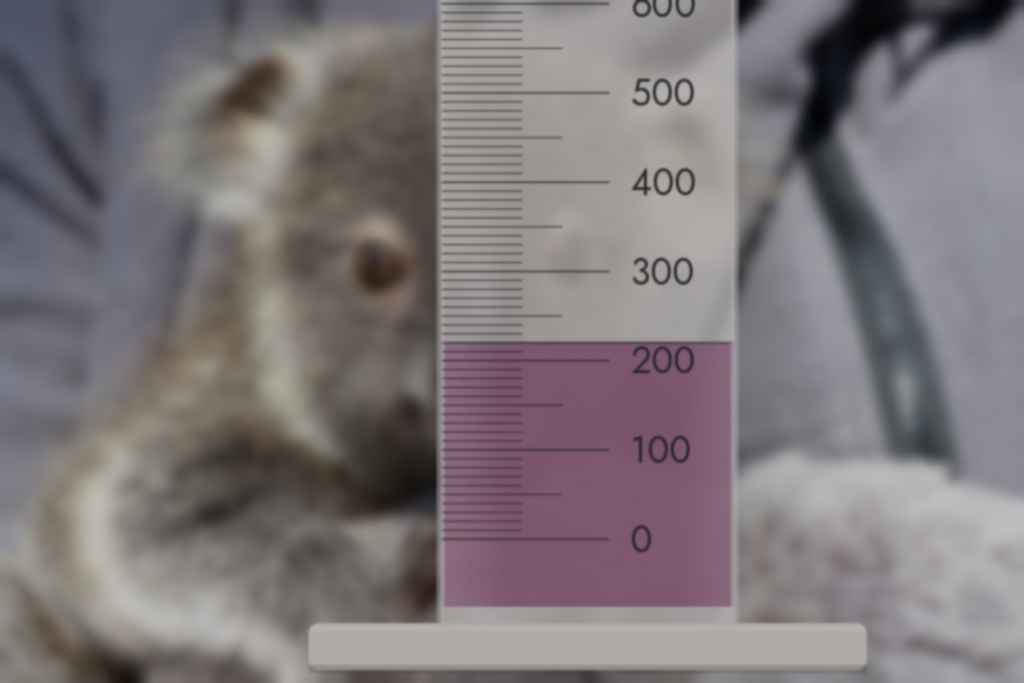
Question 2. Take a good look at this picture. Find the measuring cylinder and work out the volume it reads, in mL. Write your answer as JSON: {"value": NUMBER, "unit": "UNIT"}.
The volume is {"value": 220, "unit": "mL"}
